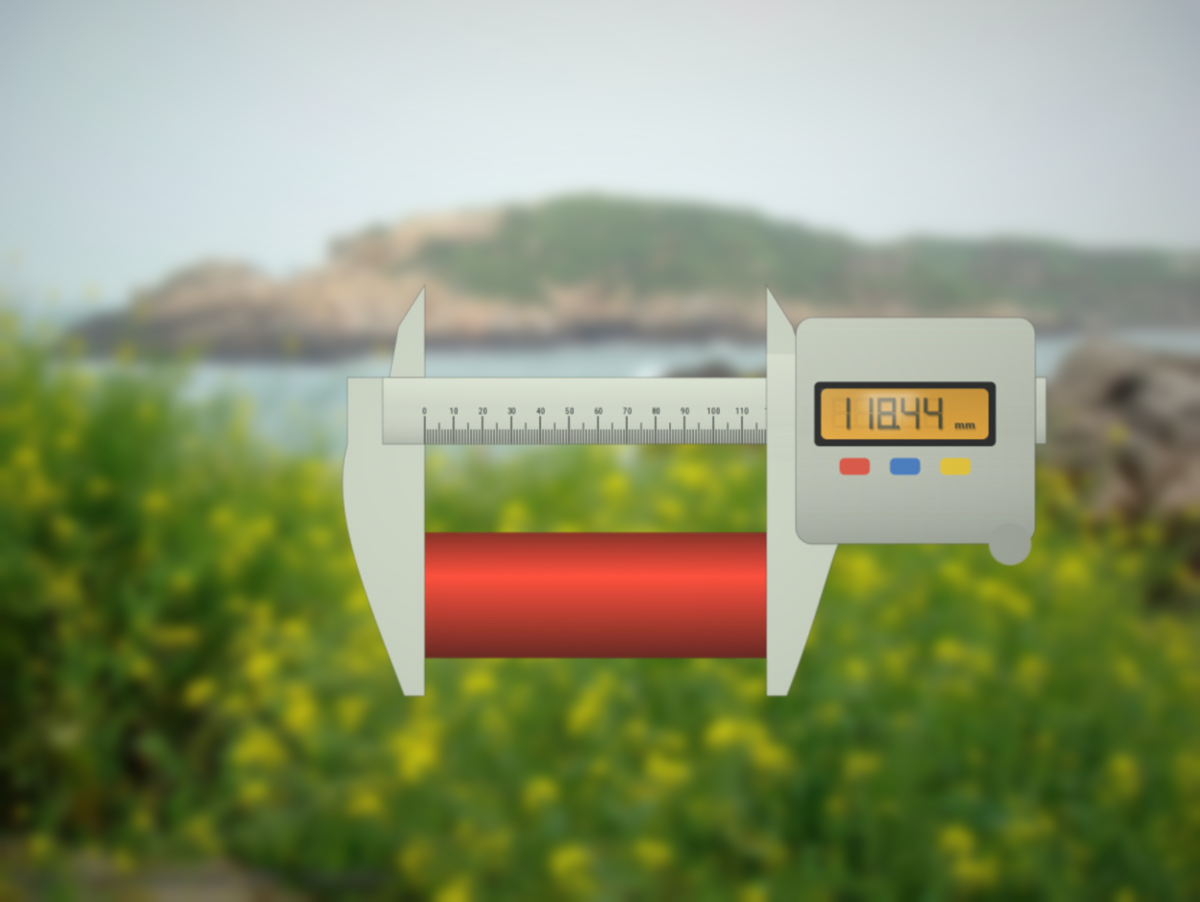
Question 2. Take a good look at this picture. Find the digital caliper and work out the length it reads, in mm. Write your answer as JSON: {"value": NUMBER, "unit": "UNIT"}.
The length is {"value": 118.44, "unit": "mm"}
